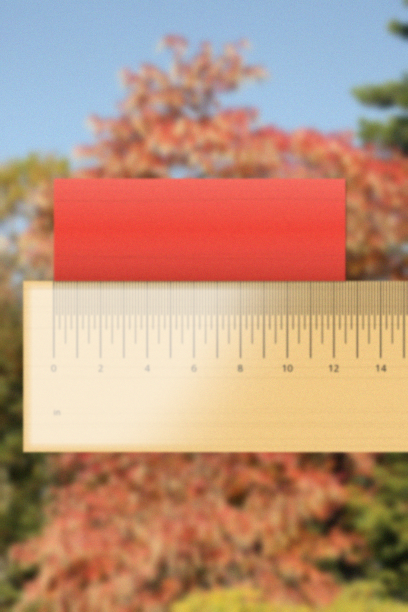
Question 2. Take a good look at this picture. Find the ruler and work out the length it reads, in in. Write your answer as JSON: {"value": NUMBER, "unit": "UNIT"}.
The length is {"value": 12.5, "unit": "in"}
